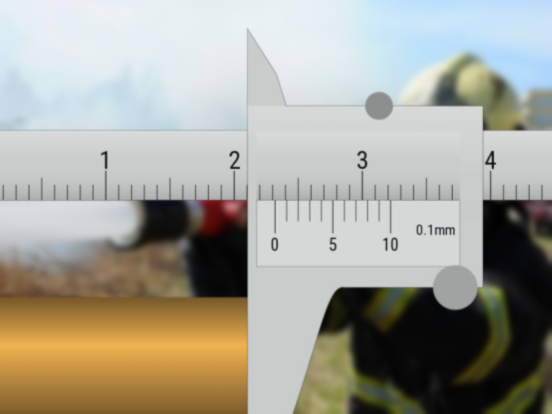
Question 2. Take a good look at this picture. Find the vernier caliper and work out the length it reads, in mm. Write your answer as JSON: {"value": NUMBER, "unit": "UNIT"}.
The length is {"value": 23.2, "unit": "mm"}
